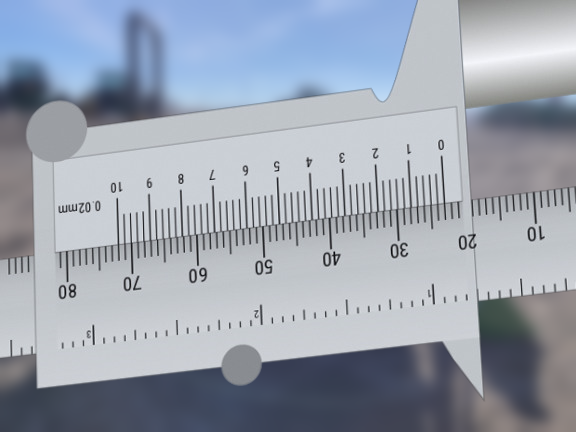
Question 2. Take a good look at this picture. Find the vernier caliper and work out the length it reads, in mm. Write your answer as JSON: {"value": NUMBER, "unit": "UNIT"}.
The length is {"value": 23.0, "unit": "mm"}
